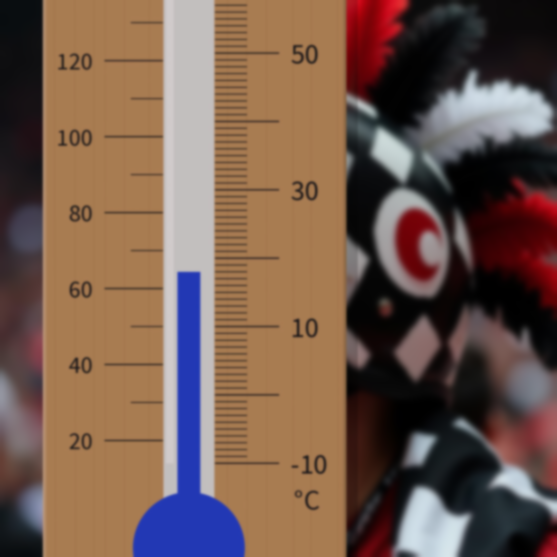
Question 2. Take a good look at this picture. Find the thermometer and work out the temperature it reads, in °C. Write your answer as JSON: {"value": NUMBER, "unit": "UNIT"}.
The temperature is {"value": 18, "unit": "°C"}
